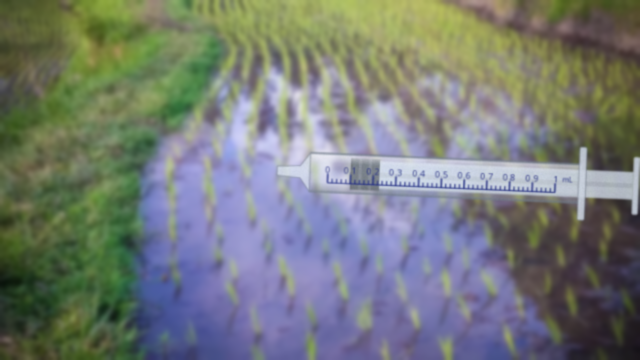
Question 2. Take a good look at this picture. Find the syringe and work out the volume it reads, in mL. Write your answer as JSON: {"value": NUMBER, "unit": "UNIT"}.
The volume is {"value": 0.1, "unit": "mL"}
